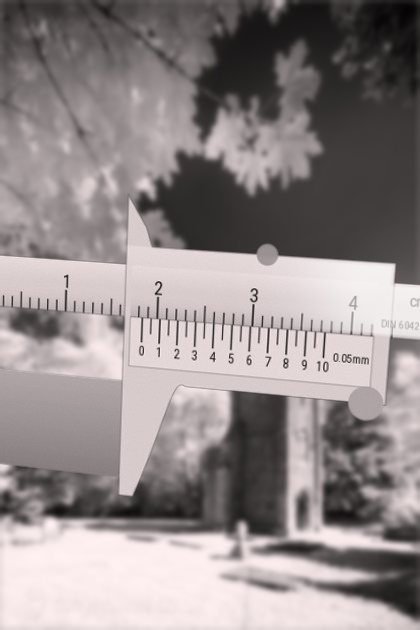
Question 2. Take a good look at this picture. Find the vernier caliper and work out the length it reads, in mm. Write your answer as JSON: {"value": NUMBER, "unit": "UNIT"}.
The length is {"value": 18.4, "unit": "mm"}
